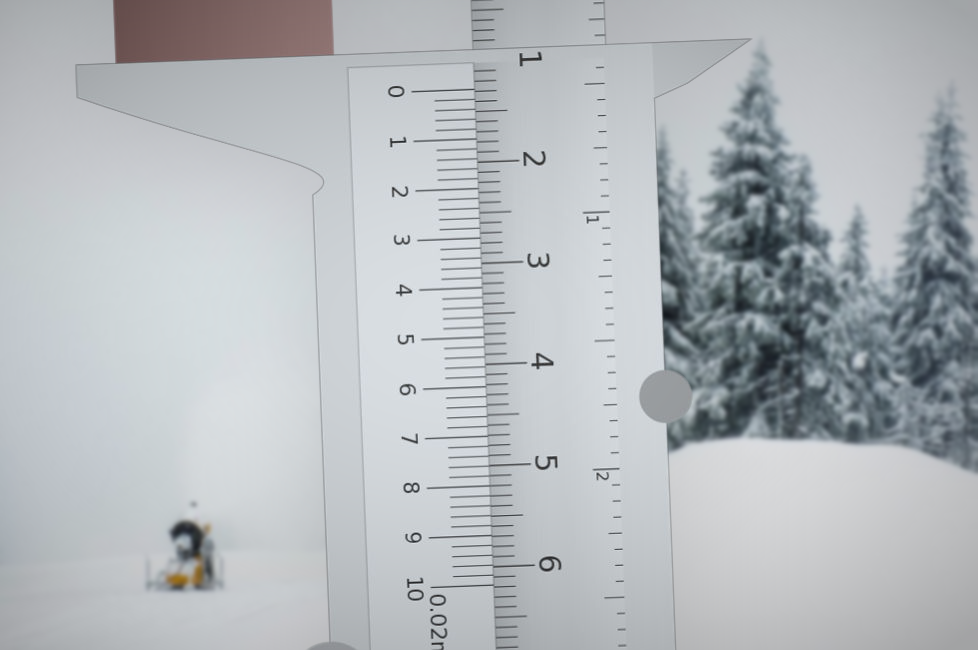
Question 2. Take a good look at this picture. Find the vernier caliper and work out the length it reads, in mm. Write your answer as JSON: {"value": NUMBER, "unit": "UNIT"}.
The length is {"value": 12.8, "unit": "mm"}
